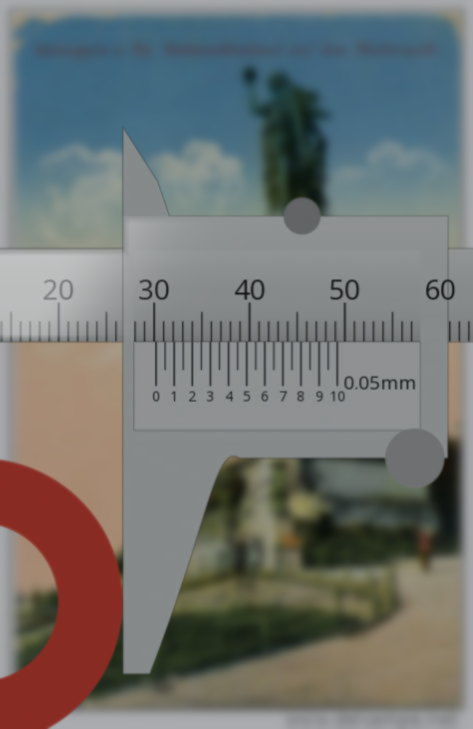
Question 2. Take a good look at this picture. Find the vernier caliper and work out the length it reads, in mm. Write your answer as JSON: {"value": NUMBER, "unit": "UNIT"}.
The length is {"value": 30.2, "unit": "mm"}
